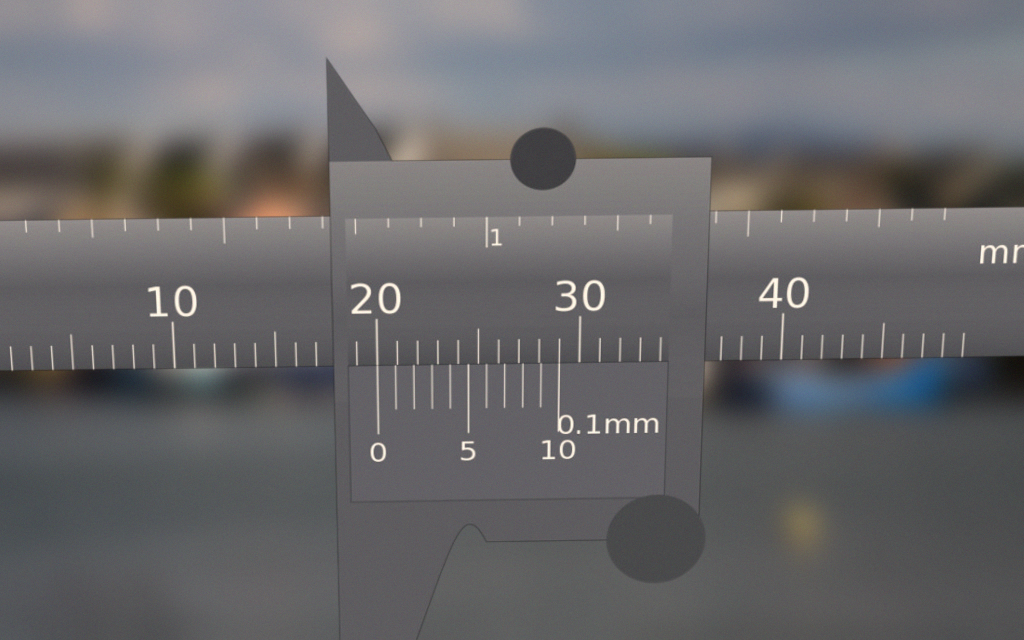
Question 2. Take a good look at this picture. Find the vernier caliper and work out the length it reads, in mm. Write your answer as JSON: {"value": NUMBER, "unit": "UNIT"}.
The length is {"value": 20.0, "unit": "mm"}
